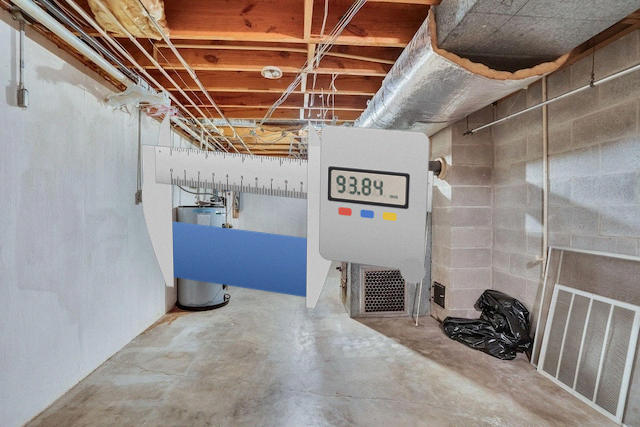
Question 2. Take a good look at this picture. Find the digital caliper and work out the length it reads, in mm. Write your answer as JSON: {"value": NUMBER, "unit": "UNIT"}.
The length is {"value": 93.84, "unit": "mm"}
